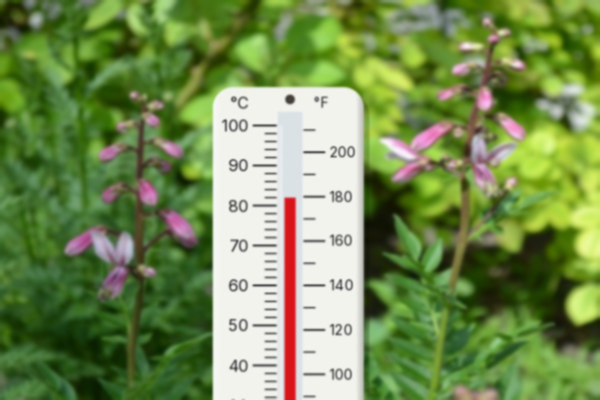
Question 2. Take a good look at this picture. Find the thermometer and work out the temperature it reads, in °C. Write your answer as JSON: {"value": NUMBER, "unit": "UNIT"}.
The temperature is {"value": 82, "unit": "°C"}
